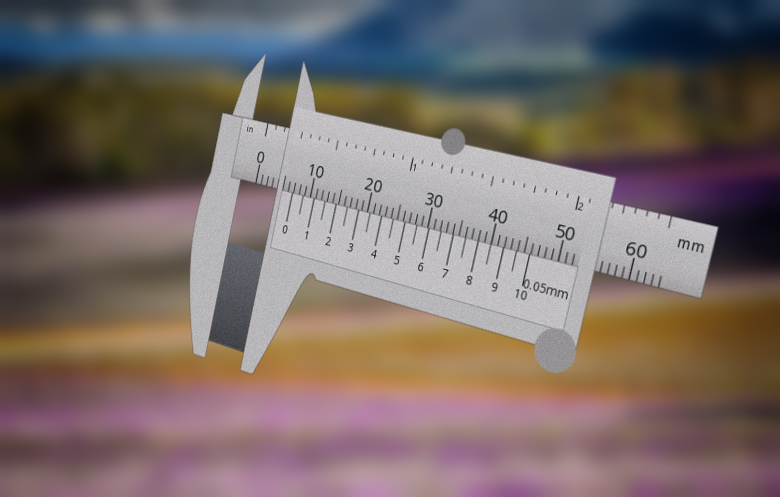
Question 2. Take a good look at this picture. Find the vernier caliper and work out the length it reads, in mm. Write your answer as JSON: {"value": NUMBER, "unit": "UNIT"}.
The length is {"value": 6.8, "unit": "mm"}
